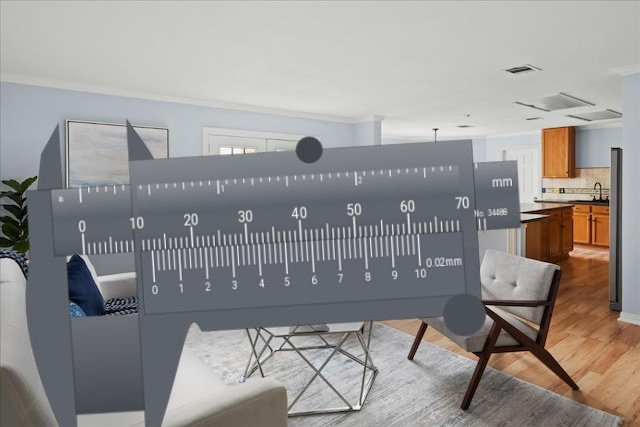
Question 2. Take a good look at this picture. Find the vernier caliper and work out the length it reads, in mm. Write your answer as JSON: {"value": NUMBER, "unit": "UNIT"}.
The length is {"value": 12.6, "unit": "mm"}
